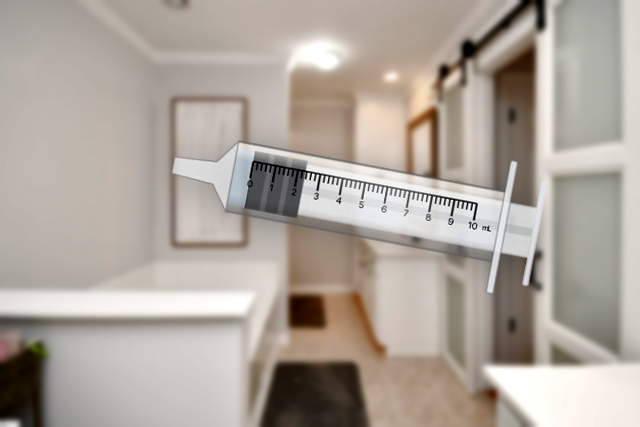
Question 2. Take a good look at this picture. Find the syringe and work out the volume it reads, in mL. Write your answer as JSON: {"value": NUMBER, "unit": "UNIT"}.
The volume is {"value": 0, "unit": "mL"}
